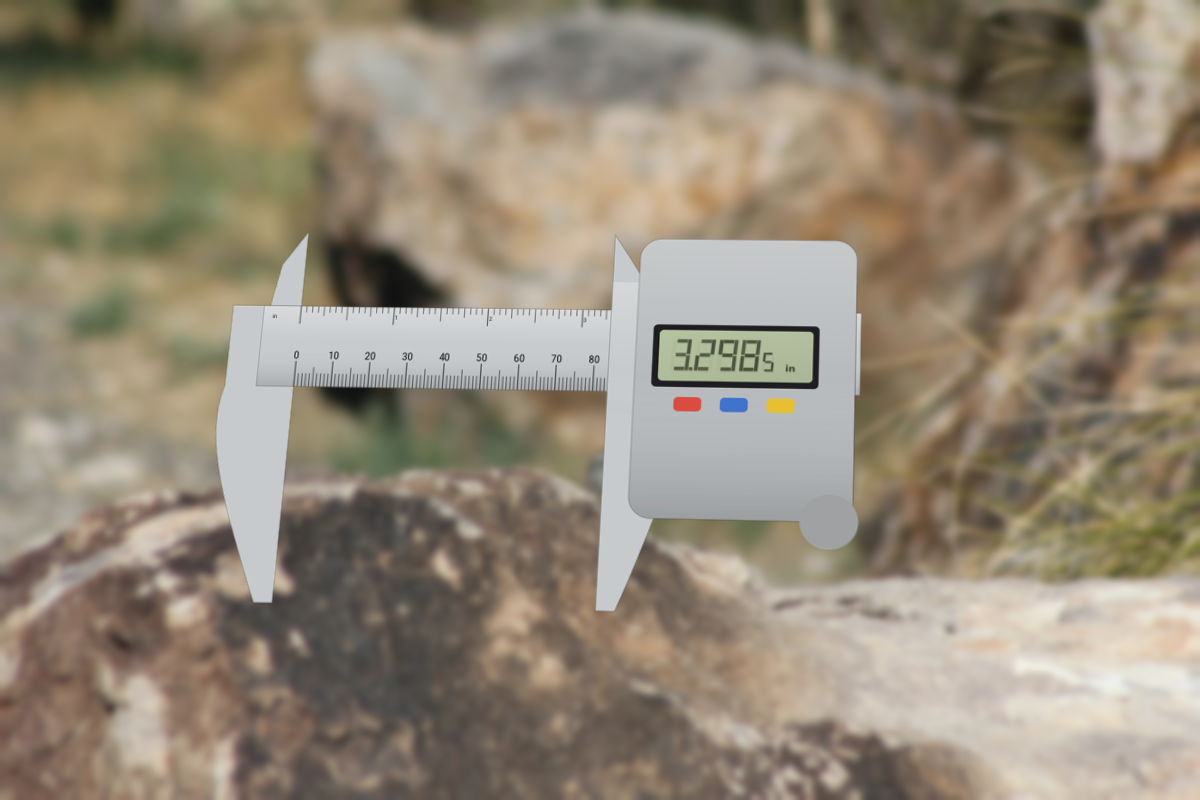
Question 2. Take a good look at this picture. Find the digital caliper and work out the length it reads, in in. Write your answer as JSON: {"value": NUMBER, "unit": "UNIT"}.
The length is {"value": 3.2985, "unit": "in"}
